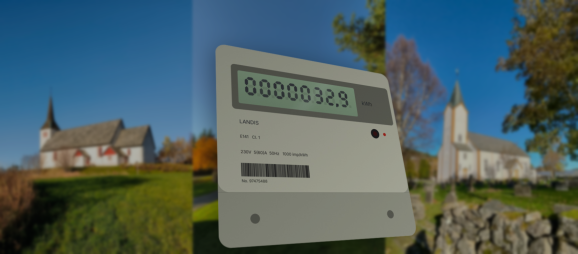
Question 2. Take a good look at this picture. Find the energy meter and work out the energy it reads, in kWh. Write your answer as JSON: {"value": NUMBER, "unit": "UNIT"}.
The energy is {"value": 32.9, "unit": "kWh"}
